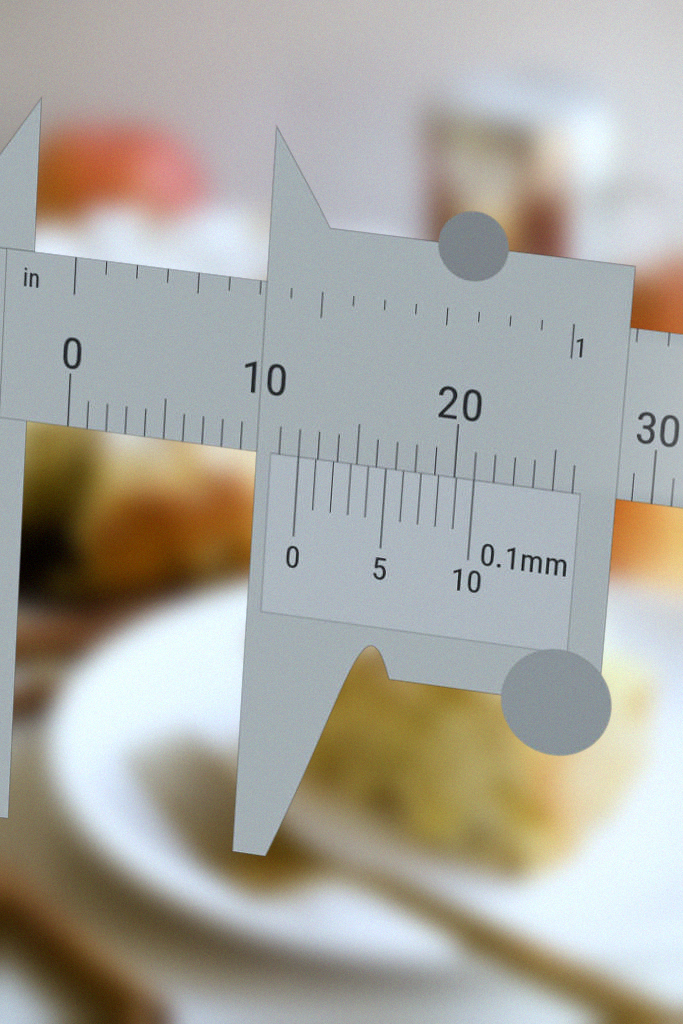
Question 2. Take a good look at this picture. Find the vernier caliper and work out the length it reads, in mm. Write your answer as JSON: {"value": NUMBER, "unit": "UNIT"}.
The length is {"value": 12.0, "unit": "mm"}
